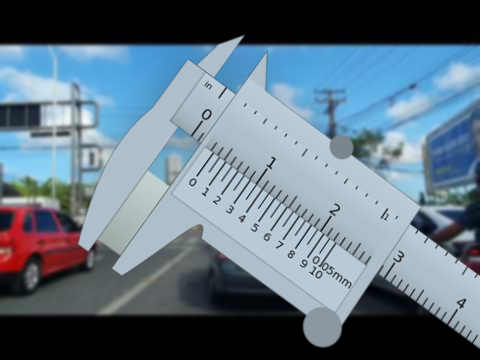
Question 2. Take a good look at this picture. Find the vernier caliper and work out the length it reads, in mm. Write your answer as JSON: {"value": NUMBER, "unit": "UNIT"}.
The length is {"value": 3.4, "unit": "mm"}
